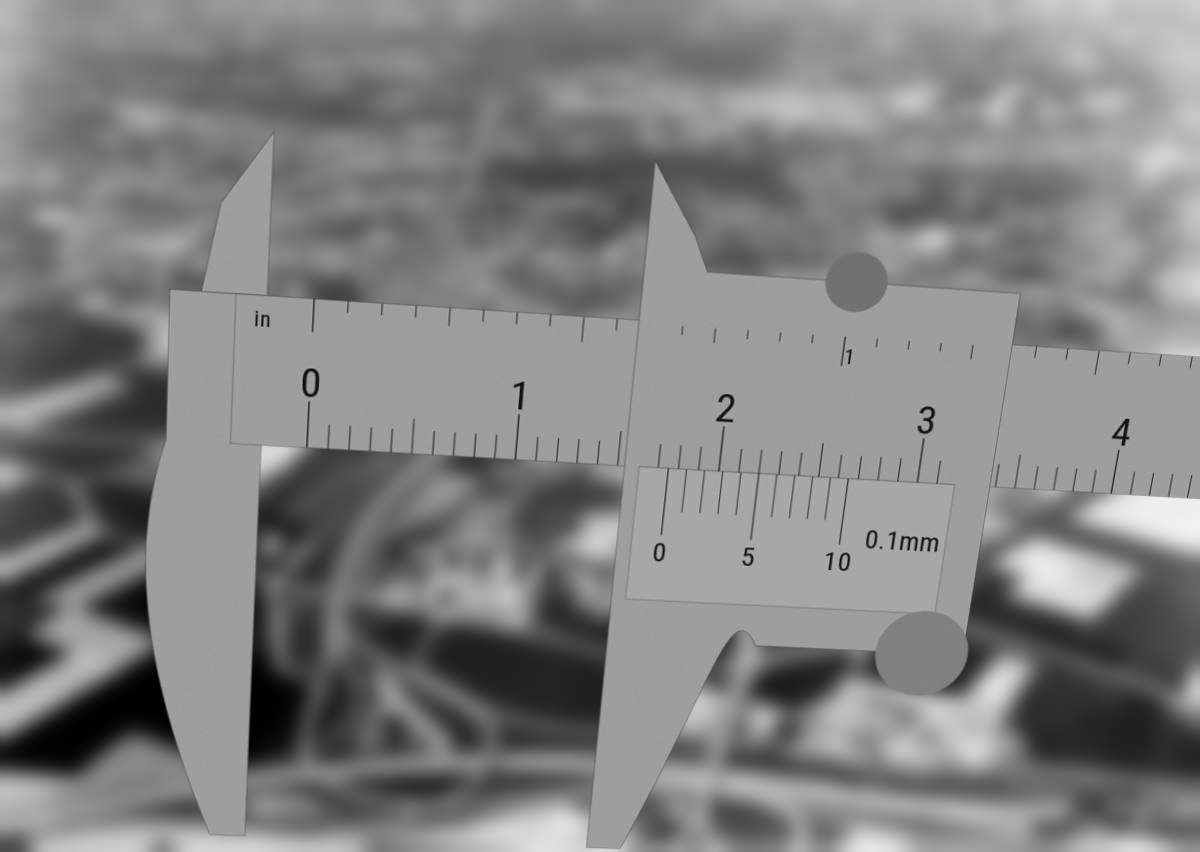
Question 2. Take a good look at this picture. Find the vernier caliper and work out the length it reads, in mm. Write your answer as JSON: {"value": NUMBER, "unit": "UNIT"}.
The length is {"value": 17.5, "unit": "mm"}
